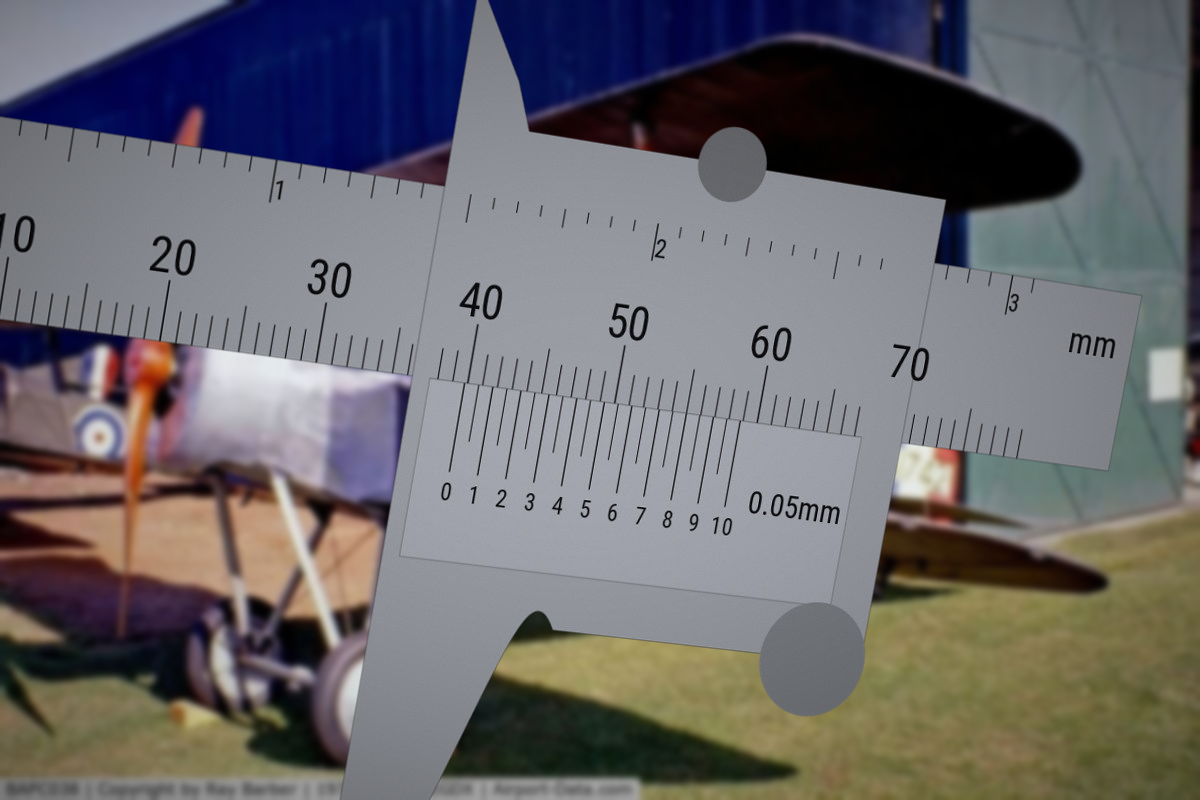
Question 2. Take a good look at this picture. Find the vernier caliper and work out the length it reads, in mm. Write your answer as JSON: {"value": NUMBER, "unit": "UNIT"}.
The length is {"value": 39.8, "unit": "mm"}
